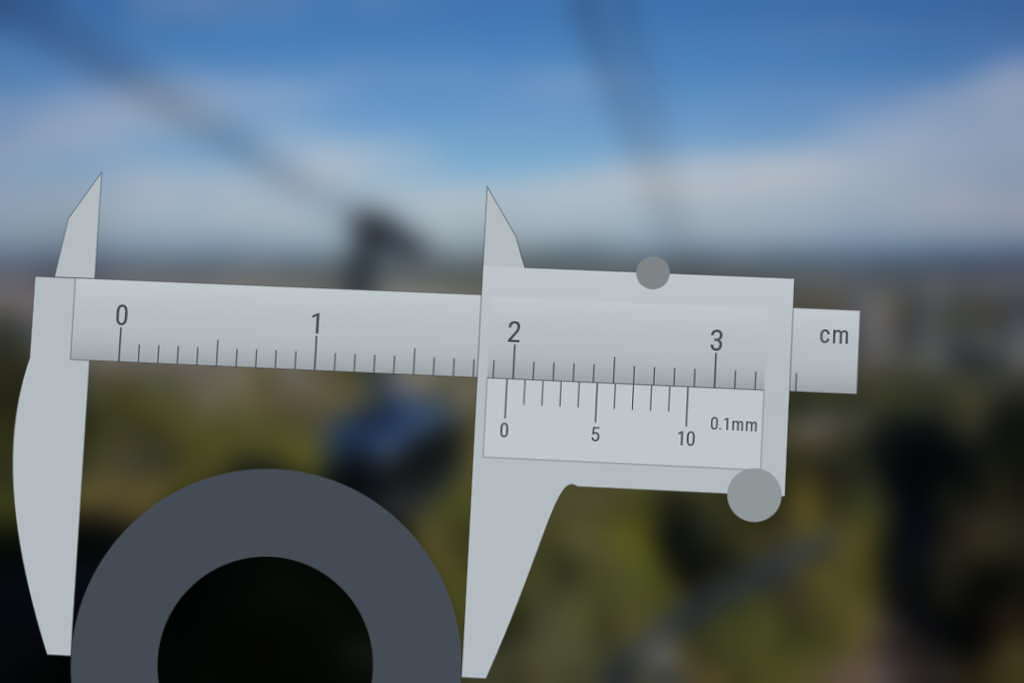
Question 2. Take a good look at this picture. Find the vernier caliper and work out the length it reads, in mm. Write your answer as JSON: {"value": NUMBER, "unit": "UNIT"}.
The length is {"value": 19.7, "unit": "mm"}
